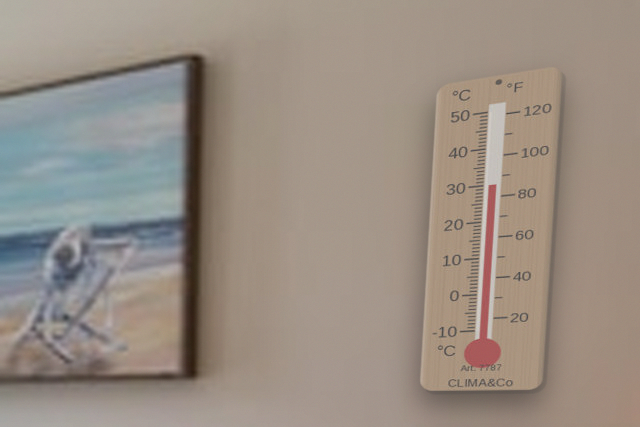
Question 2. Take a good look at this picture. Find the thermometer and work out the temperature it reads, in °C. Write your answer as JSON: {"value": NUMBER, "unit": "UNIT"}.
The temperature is {"value": 30, "unit": "°C"}
